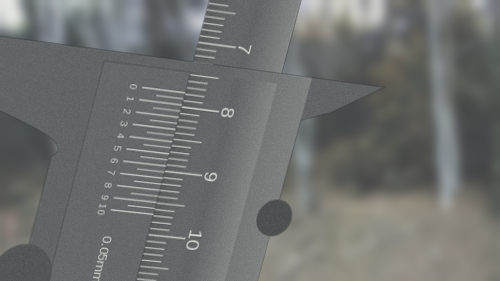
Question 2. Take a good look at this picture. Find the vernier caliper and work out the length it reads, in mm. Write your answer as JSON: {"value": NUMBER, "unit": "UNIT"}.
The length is {"value": 77.8, "unit": "mm"}
